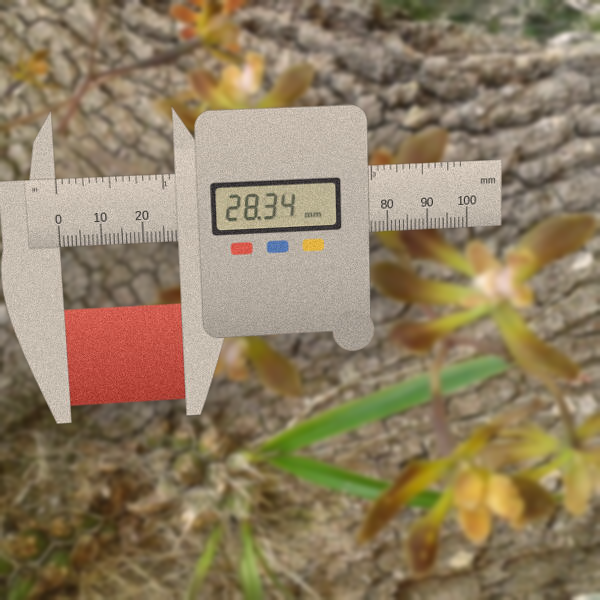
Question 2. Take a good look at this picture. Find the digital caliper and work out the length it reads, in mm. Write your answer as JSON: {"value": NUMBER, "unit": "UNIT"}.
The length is {"value": 28.34, "unit": "mm"}
